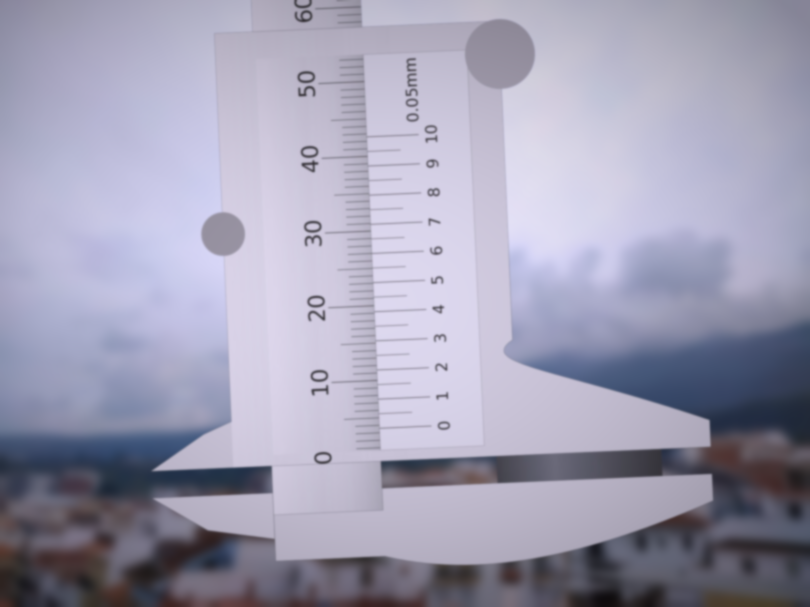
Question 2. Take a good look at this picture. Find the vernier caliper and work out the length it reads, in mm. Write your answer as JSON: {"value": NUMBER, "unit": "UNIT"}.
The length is {"value": 3.6, "unit": "mm"}
